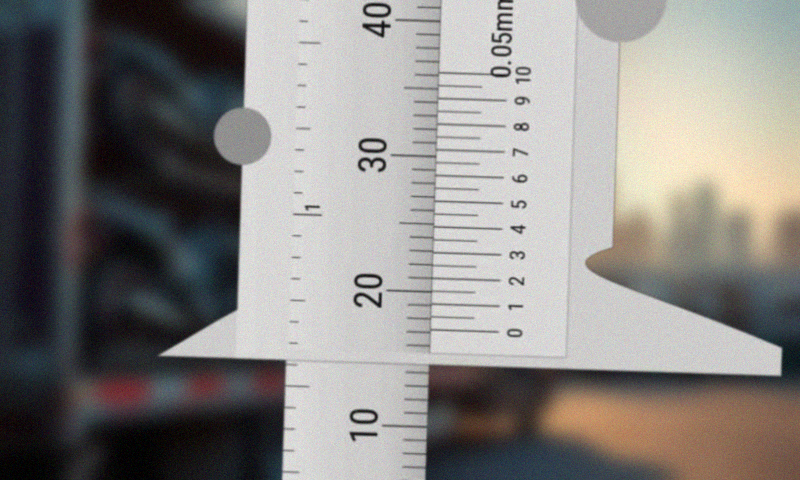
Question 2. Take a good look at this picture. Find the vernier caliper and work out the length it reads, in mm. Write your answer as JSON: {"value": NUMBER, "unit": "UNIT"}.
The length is {"value": 17.2, "unit": "mm"}
